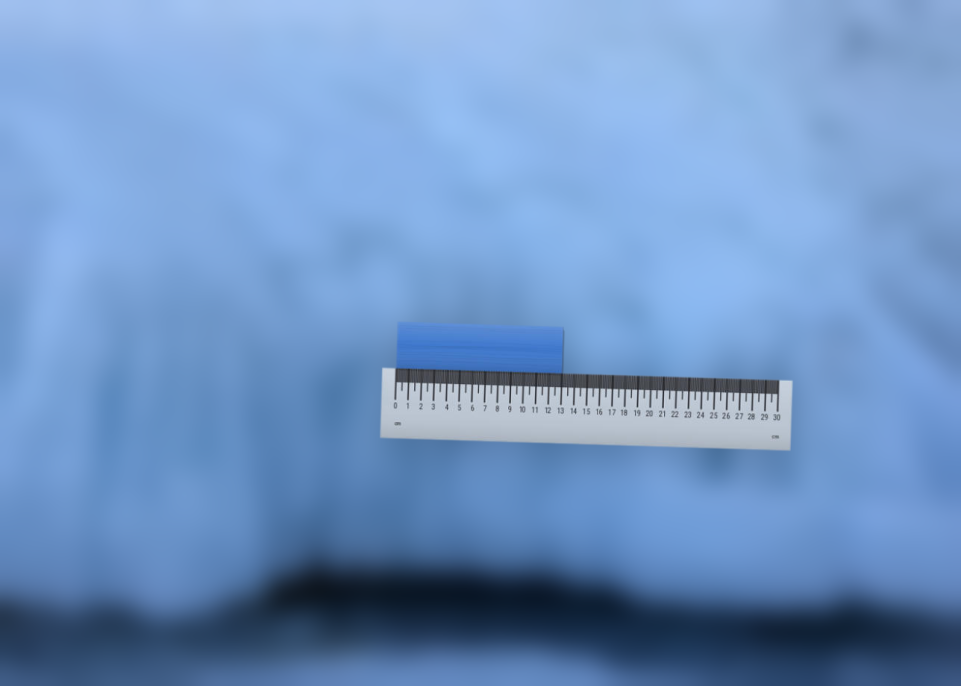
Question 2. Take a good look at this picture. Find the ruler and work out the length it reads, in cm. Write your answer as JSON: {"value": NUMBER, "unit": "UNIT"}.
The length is {"value": 13, "unit": "cm"}
